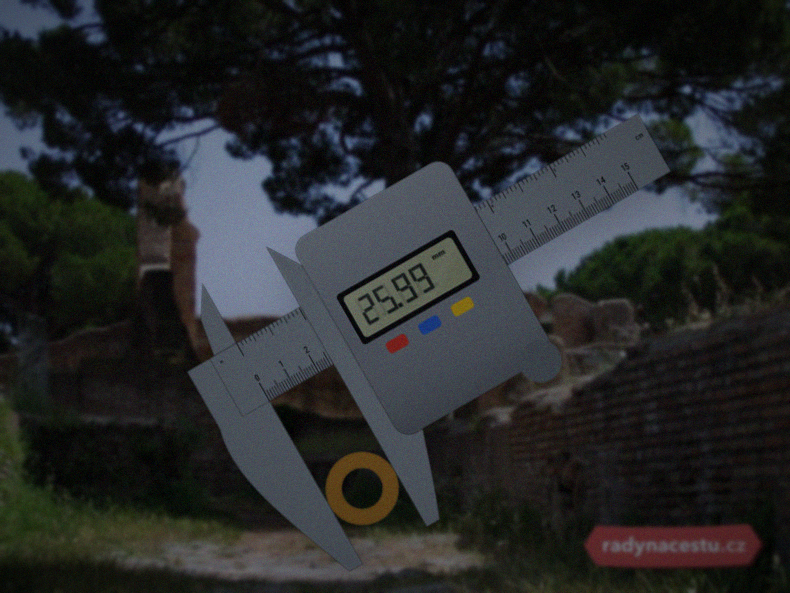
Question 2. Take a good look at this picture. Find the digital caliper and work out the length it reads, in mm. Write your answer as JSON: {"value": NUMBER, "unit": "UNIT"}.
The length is {"value": 25.99, "unit": "mm"}
